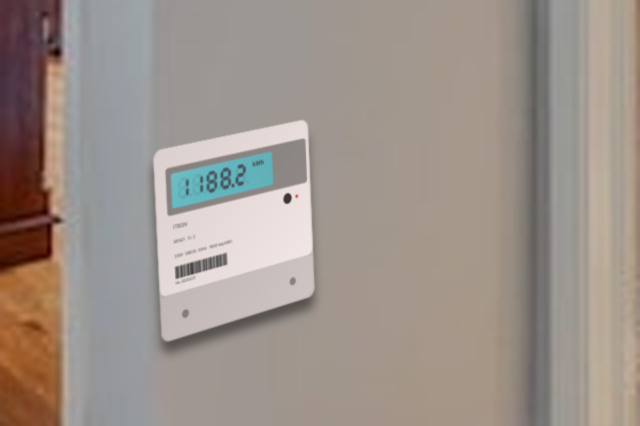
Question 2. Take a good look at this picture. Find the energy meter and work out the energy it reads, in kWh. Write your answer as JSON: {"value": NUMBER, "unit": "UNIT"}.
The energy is {"value": 1188.2, "unit": "kWh"}
